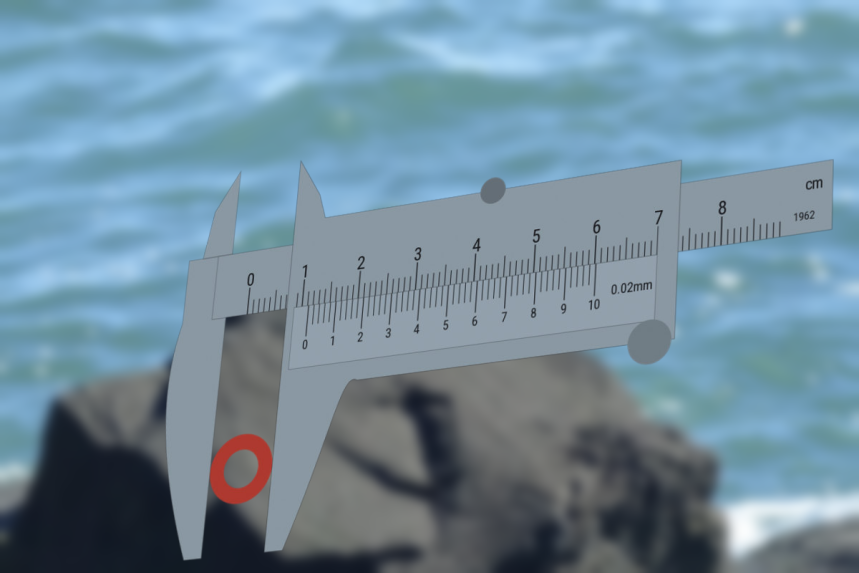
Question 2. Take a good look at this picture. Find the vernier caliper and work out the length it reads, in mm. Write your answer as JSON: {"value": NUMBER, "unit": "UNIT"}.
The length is {"value": 11.2, "unit": "mm"}
